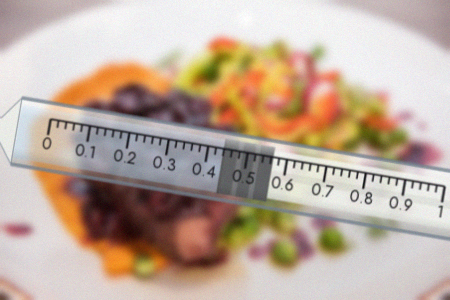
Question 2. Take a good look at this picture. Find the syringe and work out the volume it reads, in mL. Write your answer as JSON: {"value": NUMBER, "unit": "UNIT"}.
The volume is {"value": 0.44, "unit": "mL"}
